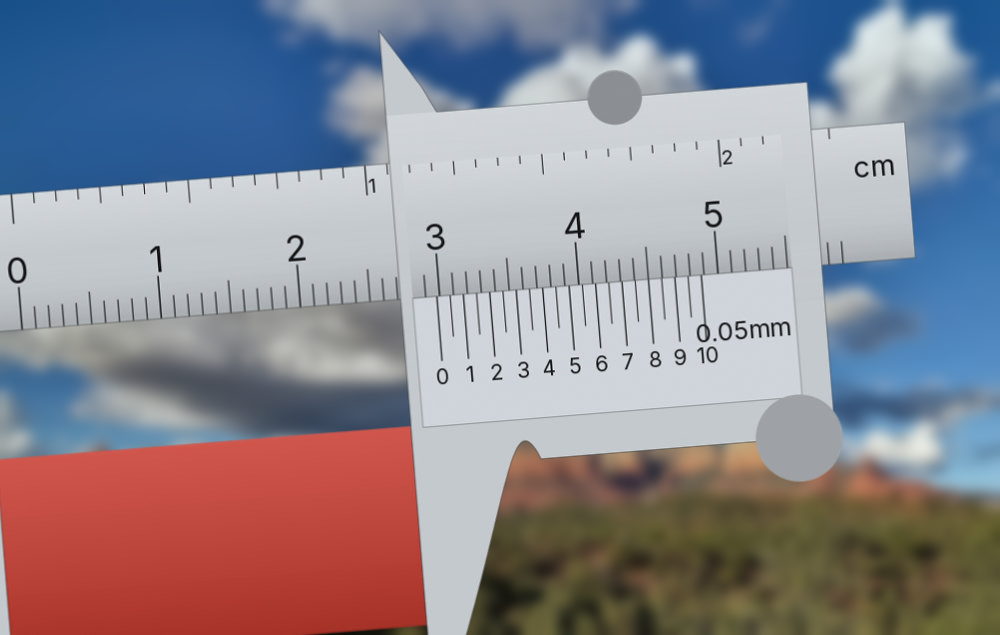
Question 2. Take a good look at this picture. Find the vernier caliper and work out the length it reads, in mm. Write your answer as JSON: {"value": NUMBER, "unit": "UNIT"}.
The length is {"value": 29.8, "unit": "mm"}
